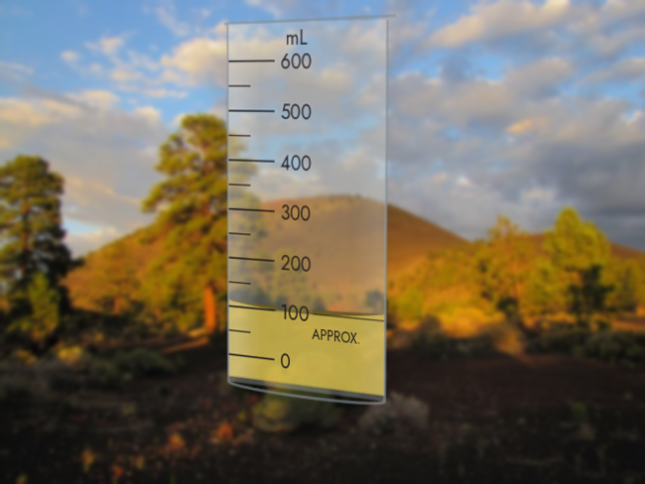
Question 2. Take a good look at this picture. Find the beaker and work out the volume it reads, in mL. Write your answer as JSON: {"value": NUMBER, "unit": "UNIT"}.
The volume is {"value": 100, "unit": "mL"}
